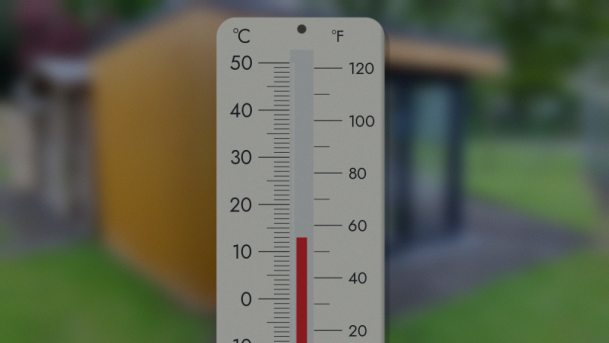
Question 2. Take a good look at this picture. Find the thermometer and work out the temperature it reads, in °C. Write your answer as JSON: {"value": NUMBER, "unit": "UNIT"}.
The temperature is {"value": 13, "unit": "°C"}
